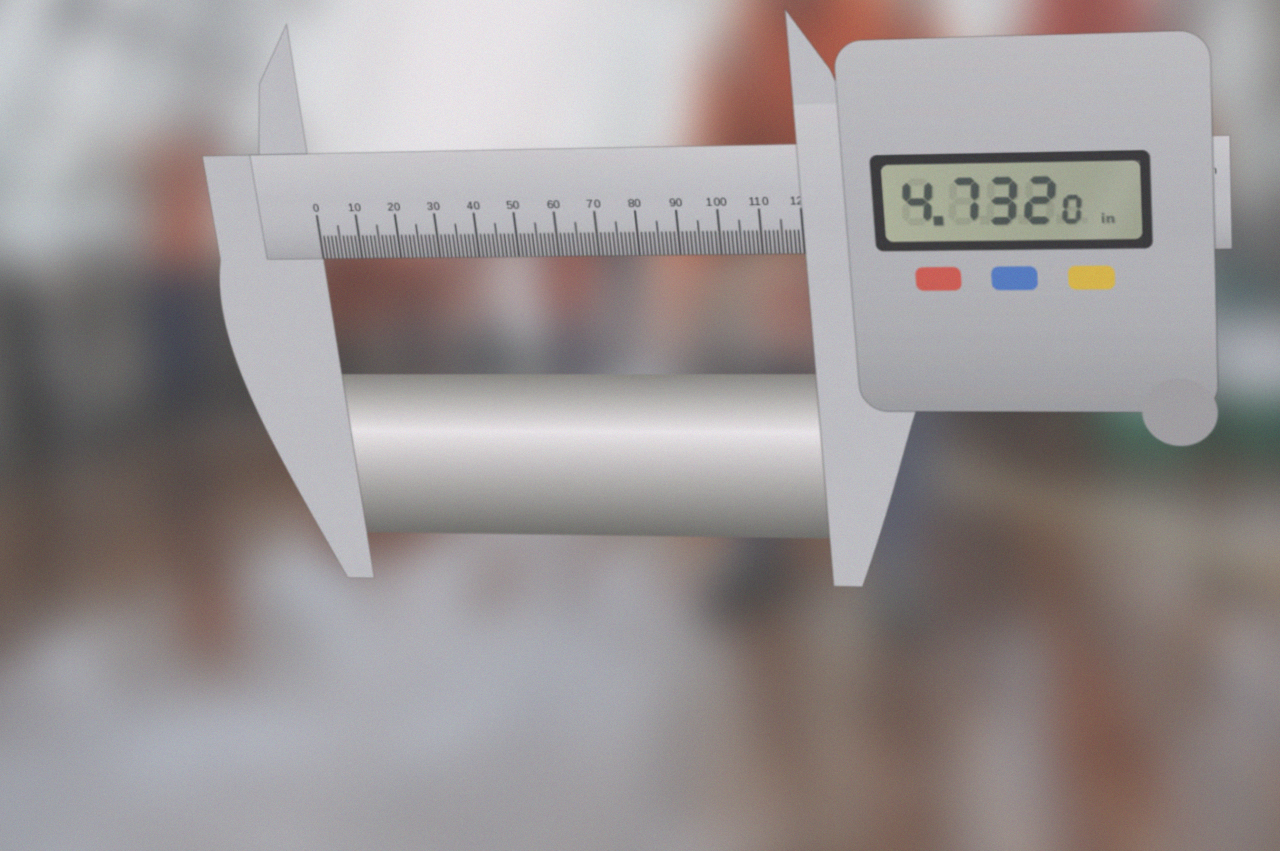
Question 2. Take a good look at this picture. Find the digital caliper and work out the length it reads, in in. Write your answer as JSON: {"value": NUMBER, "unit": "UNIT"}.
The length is {"value": 4.7320, "unit": "in"}
